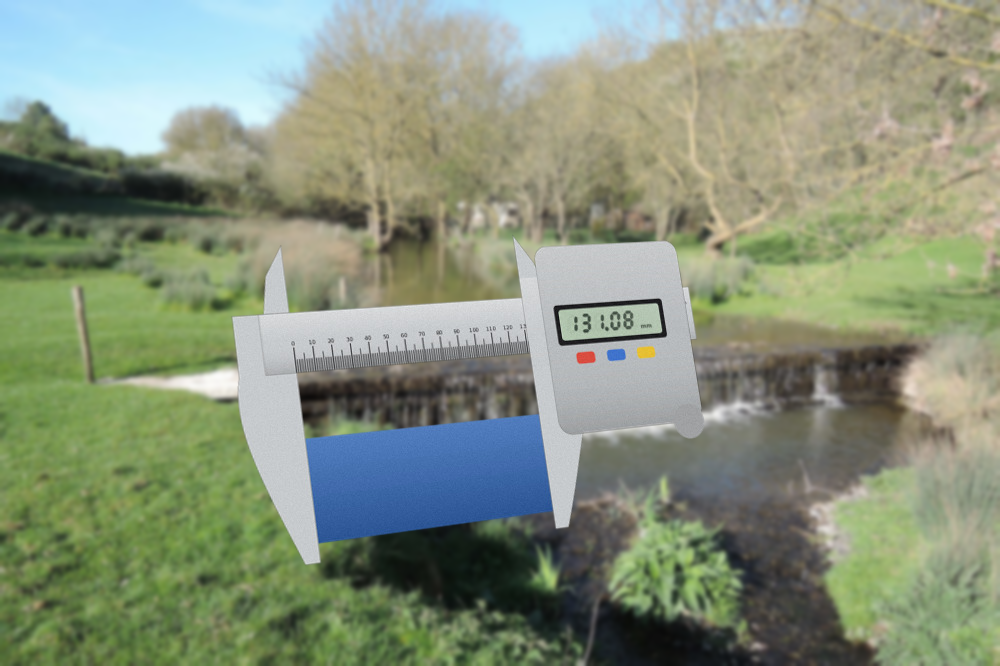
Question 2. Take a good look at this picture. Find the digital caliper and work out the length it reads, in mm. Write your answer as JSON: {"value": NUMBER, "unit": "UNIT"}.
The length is {"value": 131.08, "unit": "mm"}
